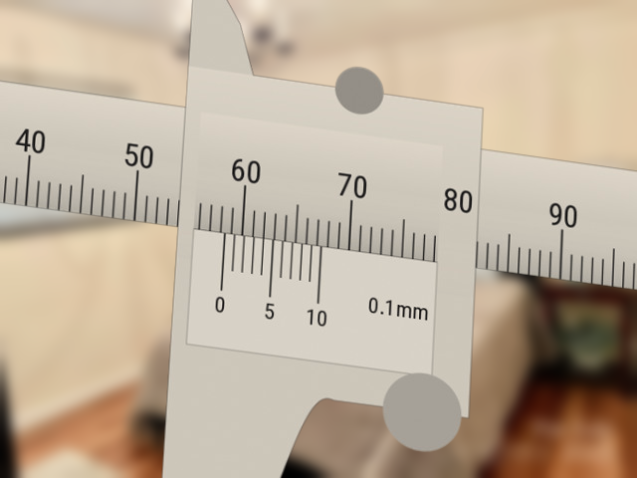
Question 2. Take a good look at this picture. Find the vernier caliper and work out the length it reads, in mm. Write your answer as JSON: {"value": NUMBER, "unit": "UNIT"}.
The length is {"value": 58.4, "unit": "mm"}
